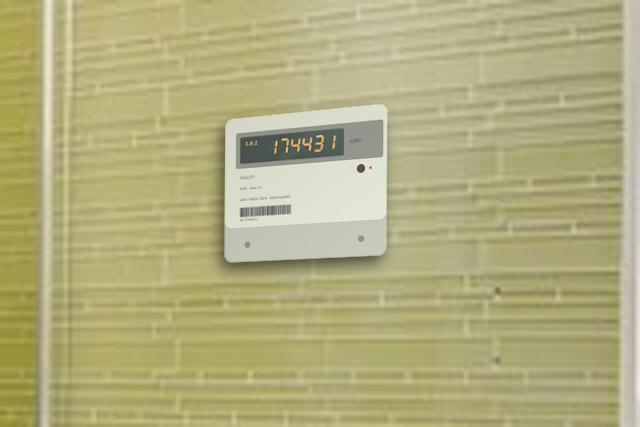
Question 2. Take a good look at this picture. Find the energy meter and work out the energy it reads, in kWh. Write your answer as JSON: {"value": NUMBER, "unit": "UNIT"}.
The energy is {"value": 174431, "unit": "kWh"}
